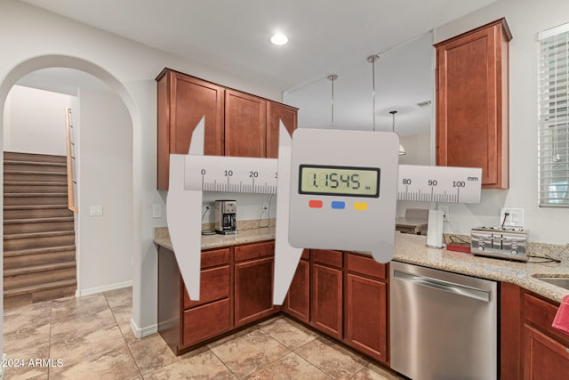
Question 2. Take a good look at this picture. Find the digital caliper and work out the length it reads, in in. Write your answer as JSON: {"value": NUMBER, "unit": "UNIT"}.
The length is {"value": 1.1545, "unit": "in"}
